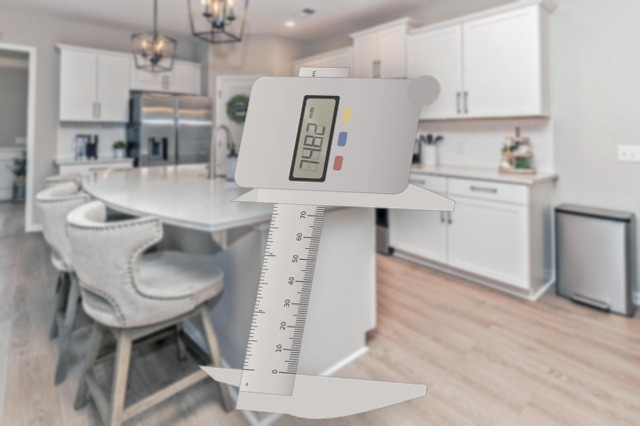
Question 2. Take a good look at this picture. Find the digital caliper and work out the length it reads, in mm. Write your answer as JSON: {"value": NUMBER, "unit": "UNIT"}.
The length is {"value": 74.82, "unit": "mm"}
